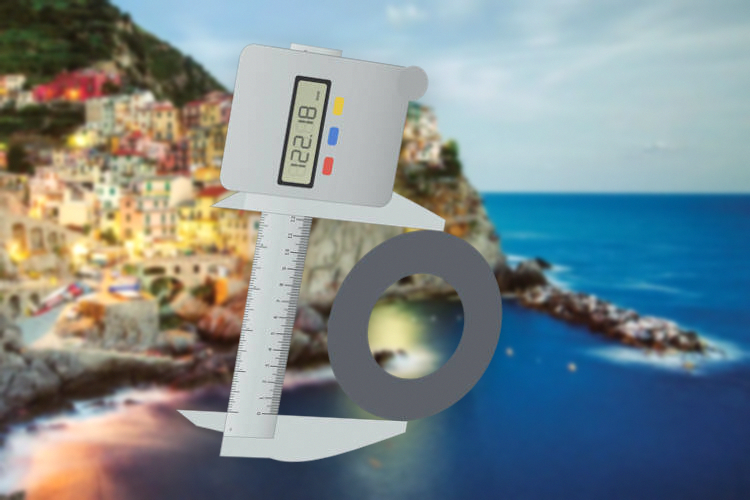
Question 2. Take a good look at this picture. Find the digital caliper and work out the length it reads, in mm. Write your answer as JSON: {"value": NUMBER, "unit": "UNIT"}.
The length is {"value": 122.18, "unit": "mm"}
